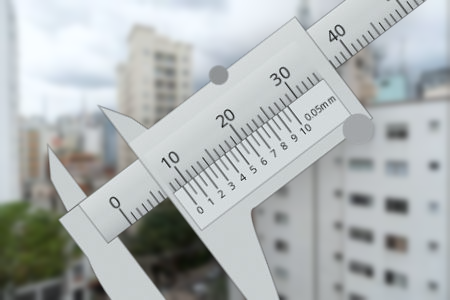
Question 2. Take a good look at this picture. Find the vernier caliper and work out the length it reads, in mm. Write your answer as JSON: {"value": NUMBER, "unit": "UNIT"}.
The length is {"value": 9.2, "unit": "mm"}
